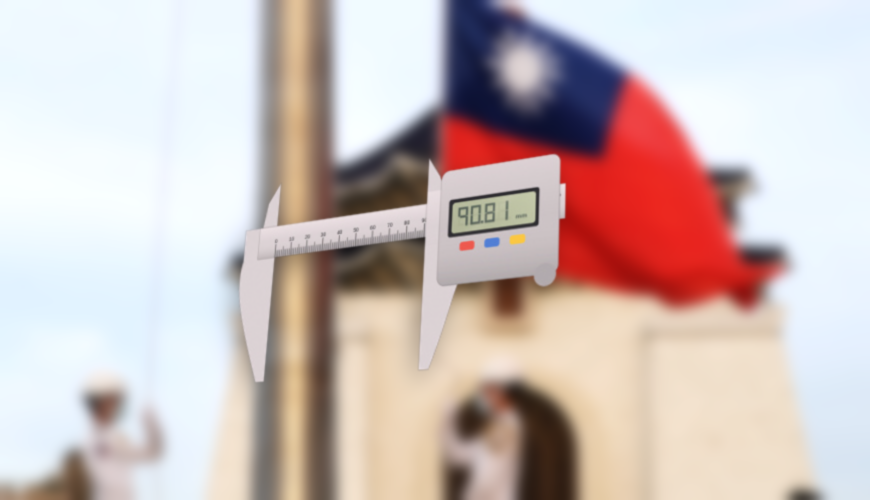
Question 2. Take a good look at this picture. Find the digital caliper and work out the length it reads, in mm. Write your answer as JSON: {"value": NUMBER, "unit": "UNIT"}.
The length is {"value": 90.81, "unit": "mm"}
